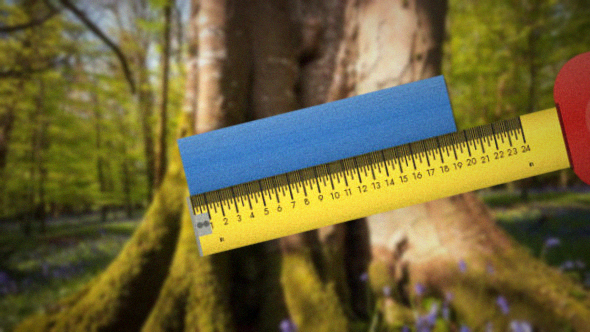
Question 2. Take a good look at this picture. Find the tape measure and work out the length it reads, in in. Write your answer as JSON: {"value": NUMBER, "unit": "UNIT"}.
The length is {"value": 19.5, "unit": "in"}
